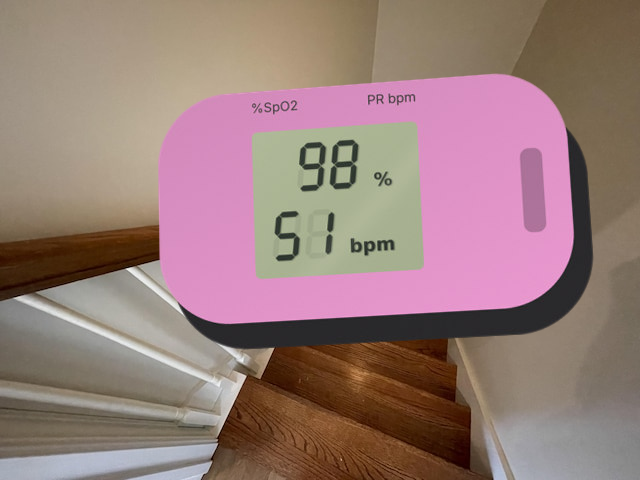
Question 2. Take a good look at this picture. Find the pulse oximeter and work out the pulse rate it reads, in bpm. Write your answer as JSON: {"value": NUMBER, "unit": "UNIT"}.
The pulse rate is {"value": 51, "unit": "bpm"}
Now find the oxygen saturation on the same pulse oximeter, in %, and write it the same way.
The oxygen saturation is {"value": 98, "unit": "%"}
